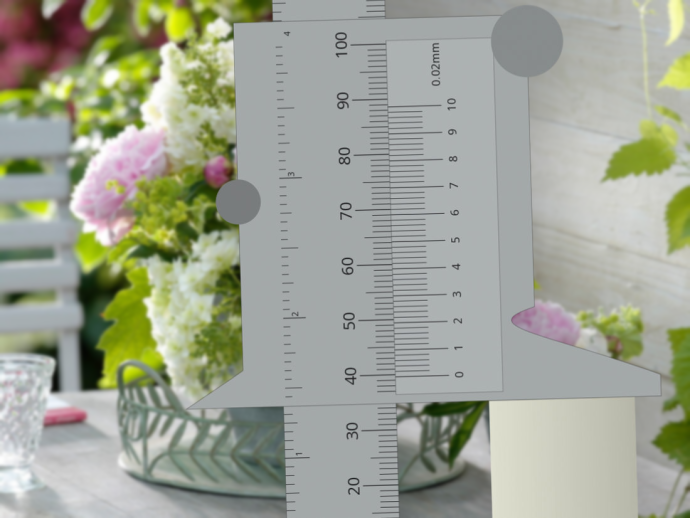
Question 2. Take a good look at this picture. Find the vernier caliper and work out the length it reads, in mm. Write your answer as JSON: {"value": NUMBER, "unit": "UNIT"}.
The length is {"value": 39.6, "unit": "mm"}
